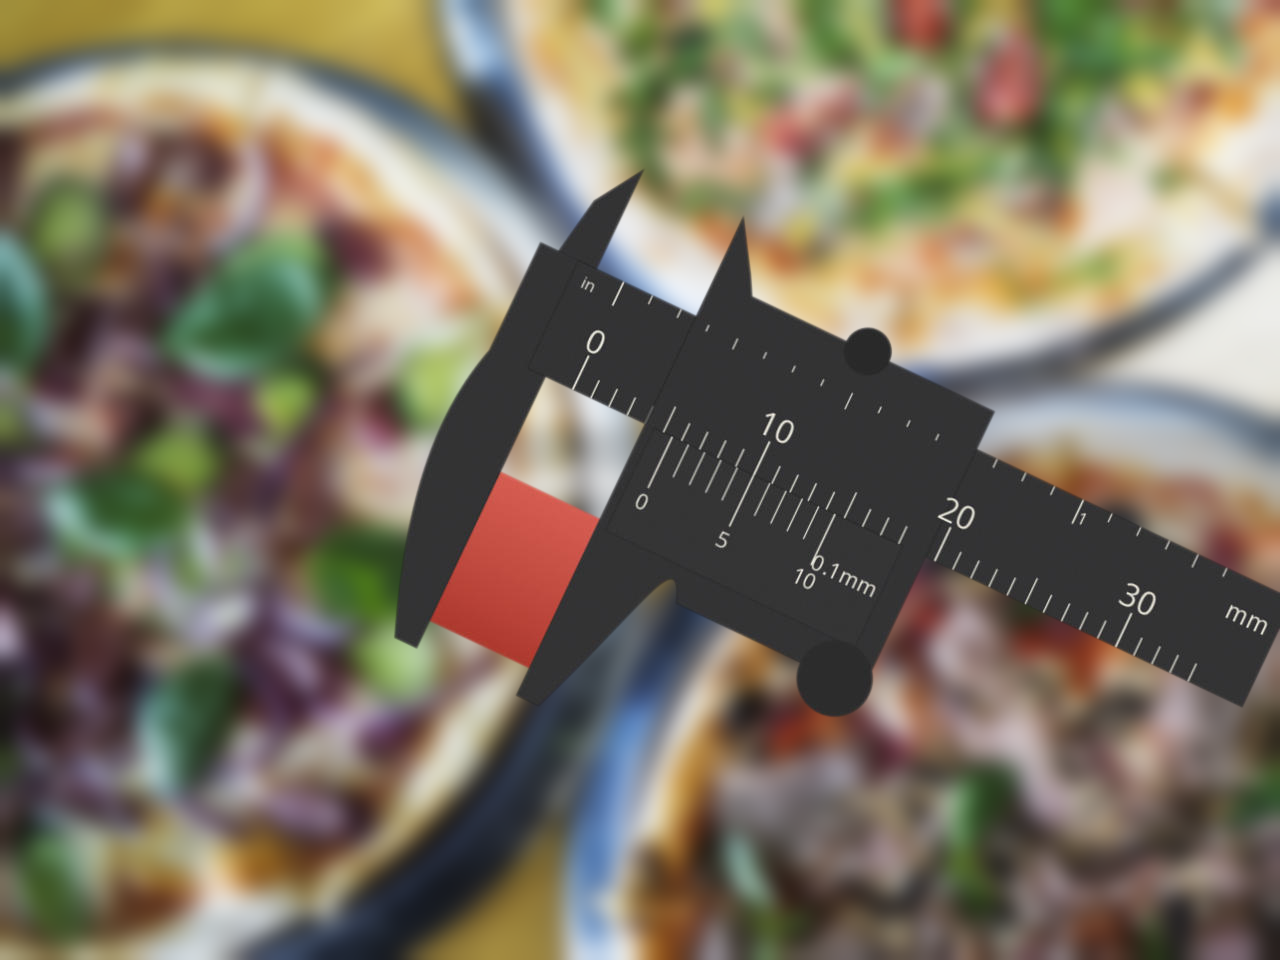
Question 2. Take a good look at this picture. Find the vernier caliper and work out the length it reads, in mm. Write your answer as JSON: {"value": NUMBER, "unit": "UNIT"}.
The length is {"value": 5.5, "unit": "mm"}
